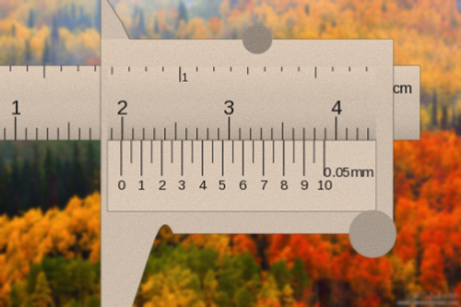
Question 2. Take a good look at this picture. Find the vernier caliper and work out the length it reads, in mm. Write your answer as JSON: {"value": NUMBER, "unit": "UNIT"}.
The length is {"value": 19.9, "unit": "mm"}
